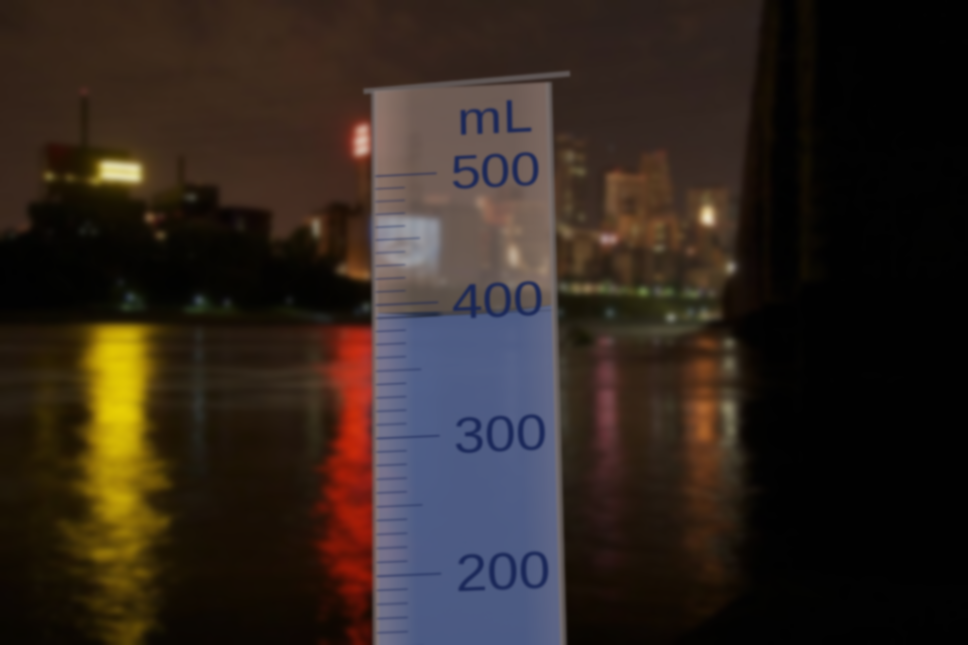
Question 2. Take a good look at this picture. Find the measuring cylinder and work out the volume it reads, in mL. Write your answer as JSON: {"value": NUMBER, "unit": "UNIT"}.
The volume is {"value": 390, "unit": "mL"}
